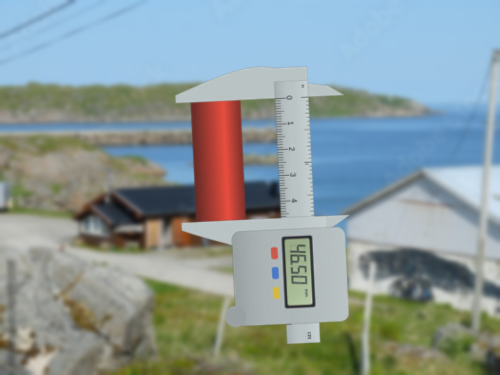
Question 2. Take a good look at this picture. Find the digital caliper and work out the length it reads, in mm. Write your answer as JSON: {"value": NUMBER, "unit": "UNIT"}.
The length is {"value": 46.50, "unit": "mm"}
